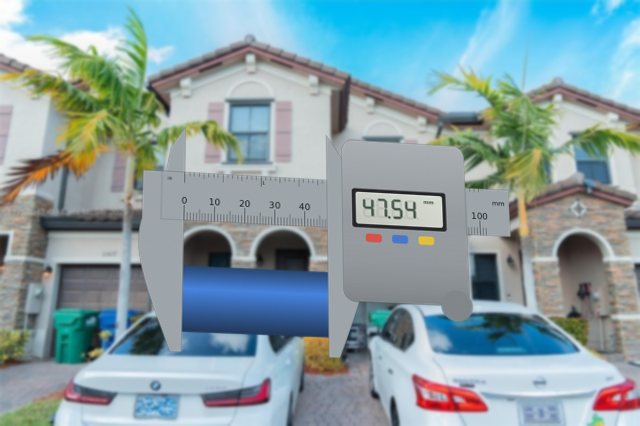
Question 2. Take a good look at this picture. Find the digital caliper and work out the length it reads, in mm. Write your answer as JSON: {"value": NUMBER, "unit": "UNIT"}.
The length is {"value": 47.54, "unit": "mm"}
